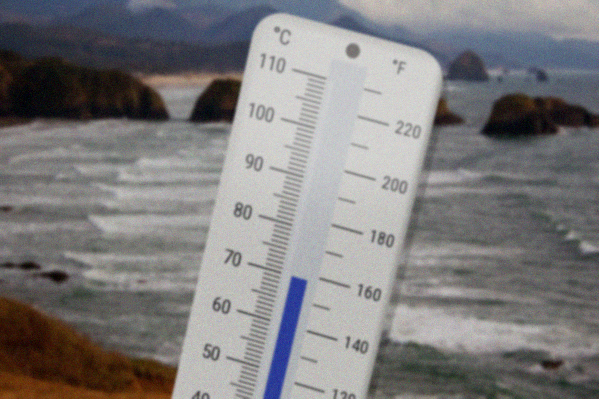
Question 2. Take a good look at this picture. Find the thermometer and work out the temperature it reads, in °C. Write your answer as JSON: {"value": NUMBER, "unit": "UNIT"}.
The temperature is {"value": 70, "unit": "°C"}
